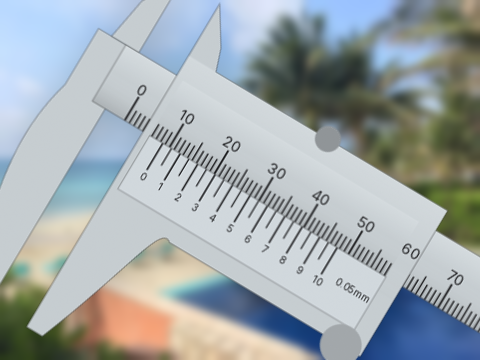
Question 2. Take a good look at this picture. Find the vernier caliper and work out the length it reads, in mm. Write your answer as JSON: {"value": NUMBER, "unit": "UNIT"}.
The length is {"value": 8.5, "unit": "mm"}
